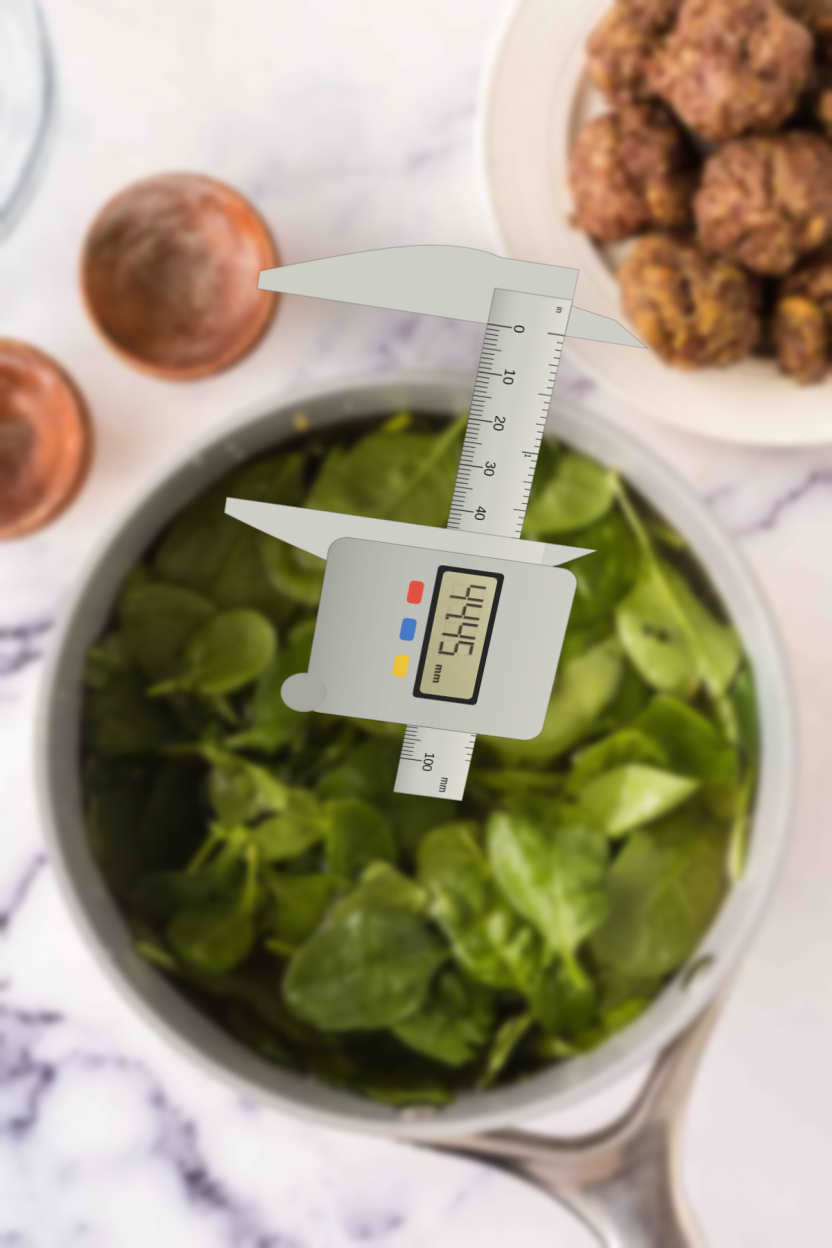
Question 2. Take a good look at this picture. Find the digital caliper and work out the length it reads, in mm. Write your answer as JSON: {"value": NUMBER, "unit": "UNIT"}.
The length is {"value": 44.45, "unit": "mm"}
